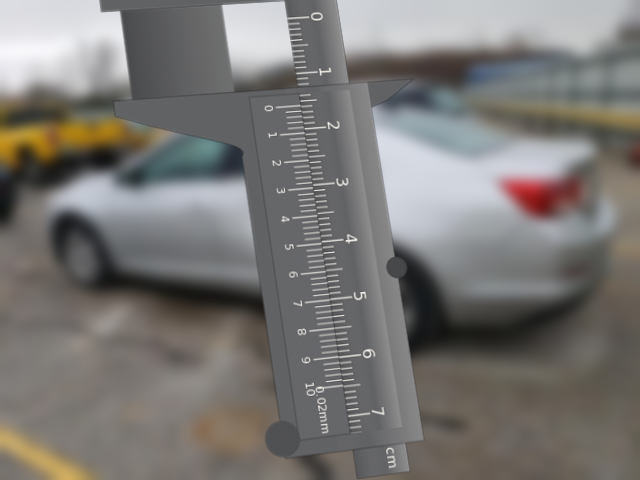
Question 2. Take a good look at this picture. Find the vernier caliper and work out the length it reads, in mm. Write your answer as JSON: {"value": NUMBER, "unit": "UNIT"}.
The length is {"value": 15.8, "unit": "mm"}
